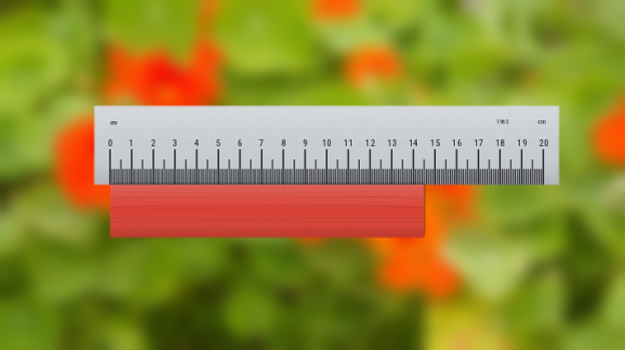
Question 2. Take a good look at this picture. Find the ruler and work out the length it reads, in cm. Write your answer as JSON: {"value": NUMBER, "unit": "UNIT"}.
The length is {"value": 14.5, "unit": "cm"}
